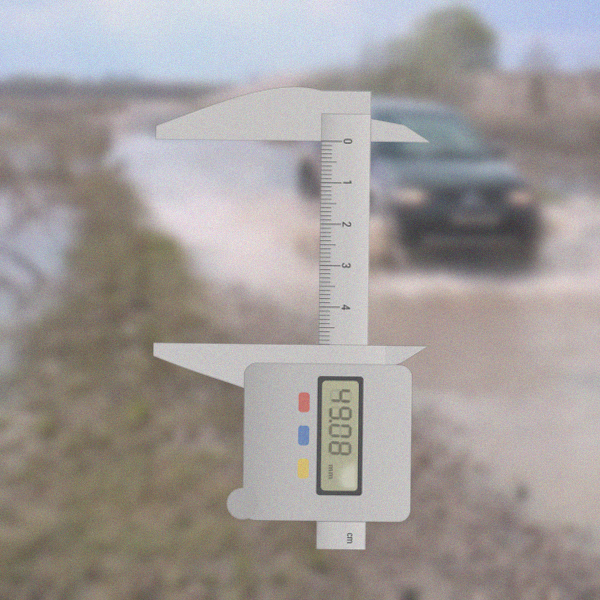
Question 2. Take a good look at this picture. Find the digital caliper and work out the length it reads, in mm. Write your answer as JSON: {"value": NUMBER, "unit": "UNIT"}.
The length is {"value": 49.08, "unit": "mm"}
